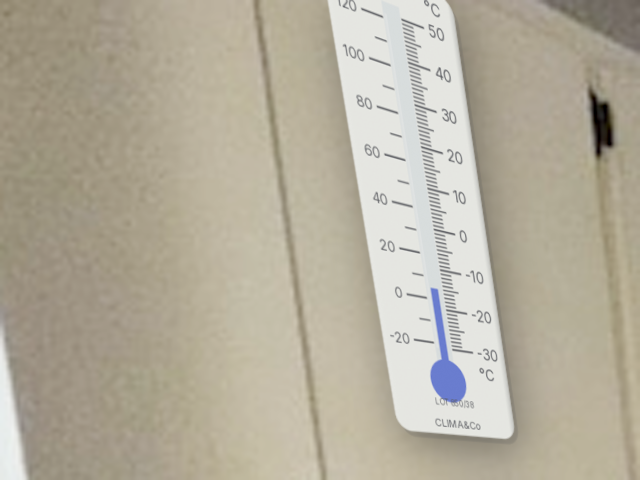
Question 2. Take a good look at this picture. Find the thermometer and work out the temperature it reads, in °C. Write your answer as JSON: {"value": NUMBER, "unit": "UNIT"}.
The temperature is {"value": -15, "unit": "°C"}
